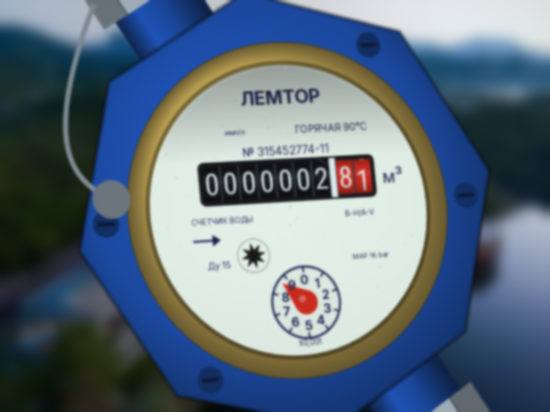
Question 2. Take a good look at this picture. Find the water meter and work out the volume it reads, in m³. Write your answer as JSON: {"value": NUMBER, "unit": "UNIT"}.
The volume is {"value": 2.808, "unit": "m³"}
